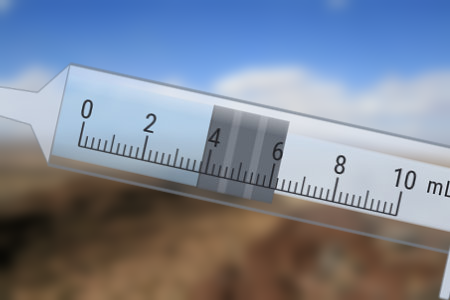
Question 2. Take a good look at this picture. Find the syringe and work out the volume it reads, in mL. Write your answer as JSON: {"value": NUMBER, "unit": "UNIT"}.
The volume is {"value": 3.8, "unit": "mL"}
